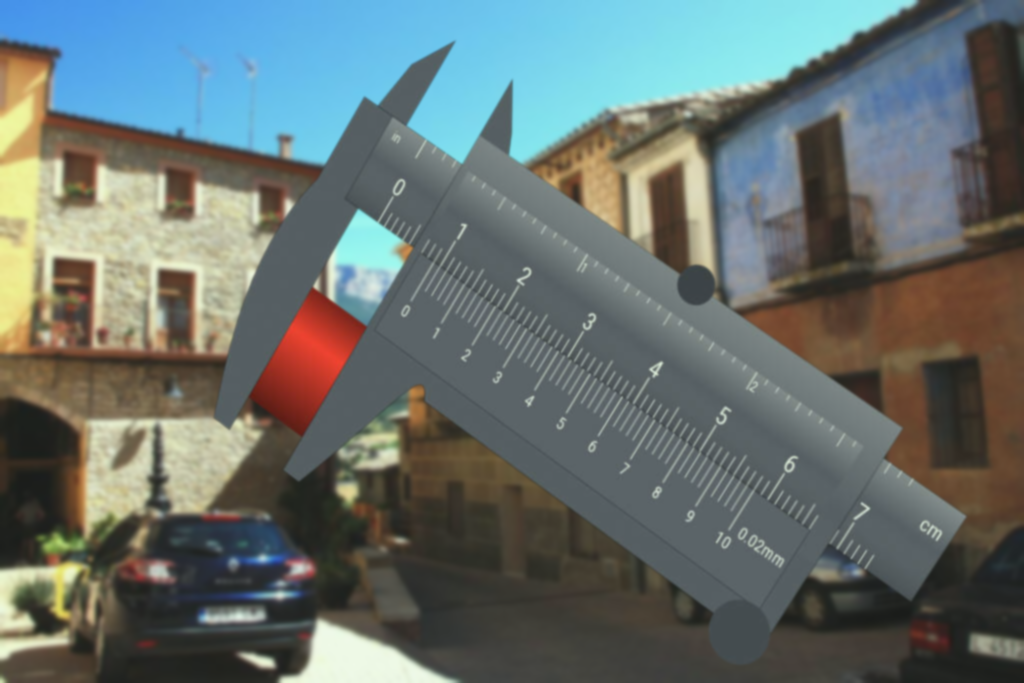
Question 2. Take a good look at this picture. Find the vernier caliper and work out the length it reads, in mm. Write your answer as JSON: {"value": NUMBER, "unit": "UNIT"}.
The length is {"value": 9.0, "unit": "mm"}
